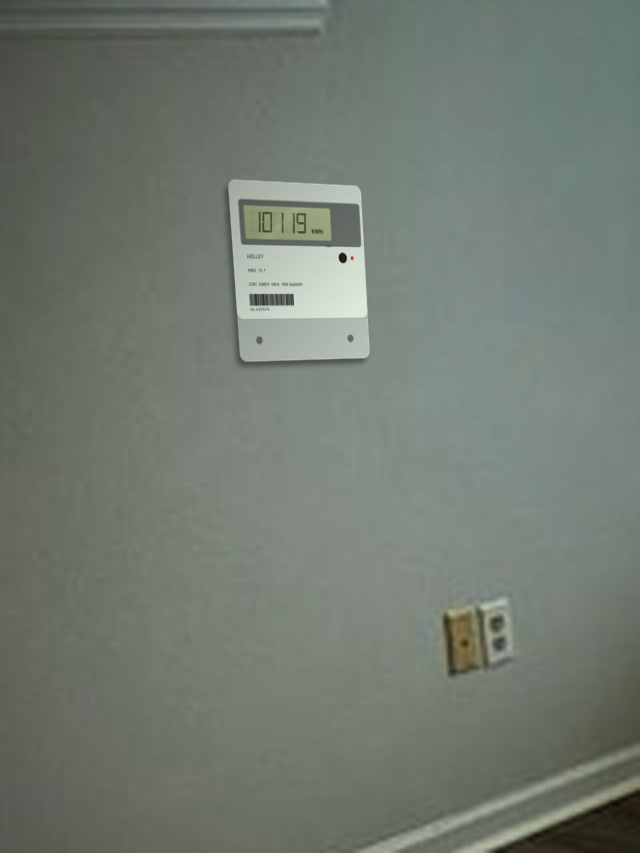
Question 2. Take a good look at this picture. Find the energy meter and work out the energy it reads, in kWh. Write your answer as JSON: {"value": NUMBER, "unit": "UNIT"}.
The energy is {"value": 10119, "unit": "kWh"}
